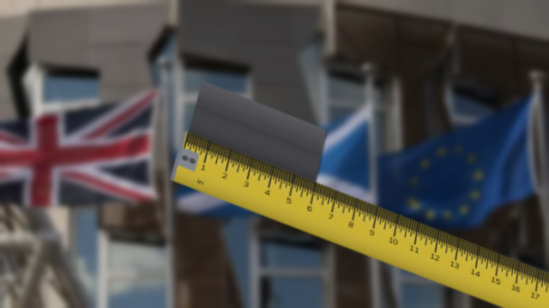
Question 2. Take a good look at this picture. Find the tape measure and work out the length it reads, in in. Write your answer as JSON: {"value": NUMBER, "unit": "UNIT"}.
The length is {"value": 6, "unit": "in"}
